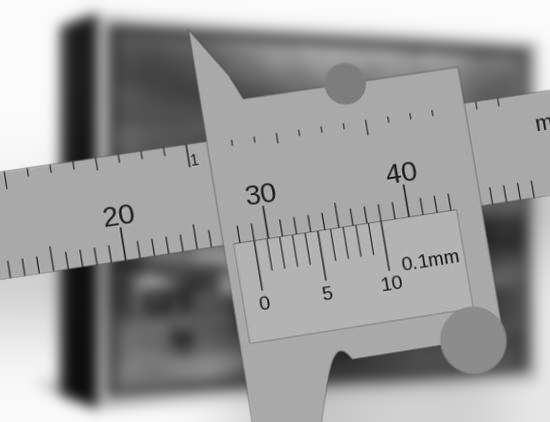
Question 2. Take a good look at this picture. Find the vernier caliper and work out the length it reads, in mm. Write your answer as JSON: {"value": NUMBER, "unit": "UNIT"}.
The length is {"value": 29.0, "unit": "mm"}
